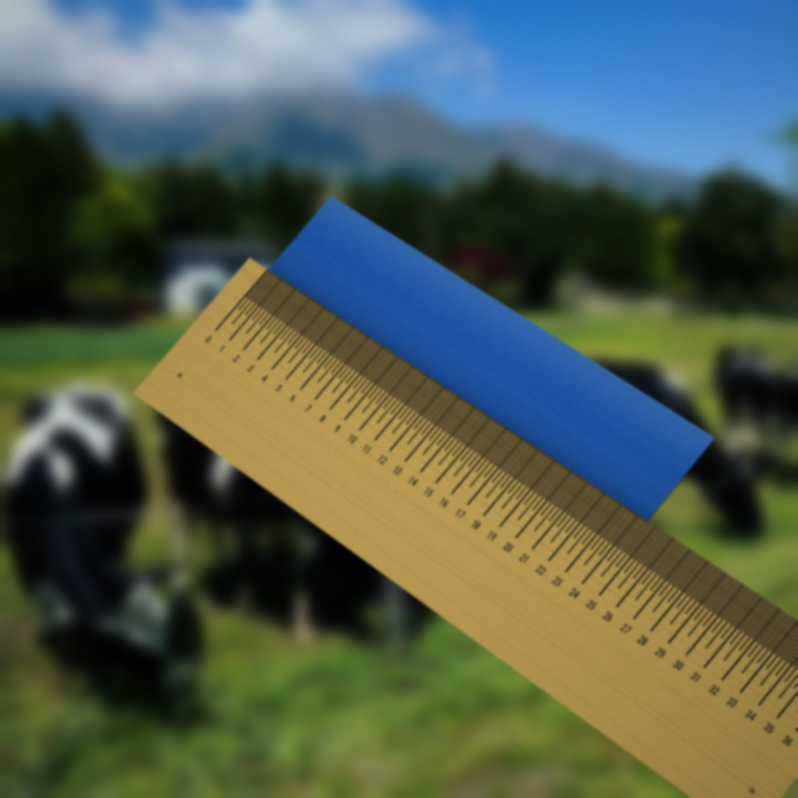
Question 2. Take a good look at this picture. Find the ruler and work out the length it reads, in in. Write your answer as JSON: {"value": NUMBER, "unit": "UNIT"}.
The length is {"value": 24.5, "unit": "in"}
